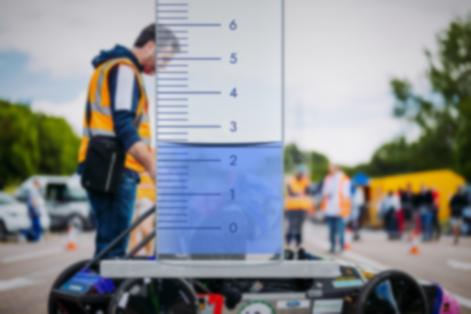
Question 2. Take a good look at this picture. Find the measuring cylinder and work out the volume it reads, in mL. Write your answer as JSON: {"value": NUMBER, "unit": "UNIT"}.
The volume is {"value": 2.4, "unit": "mL"}
